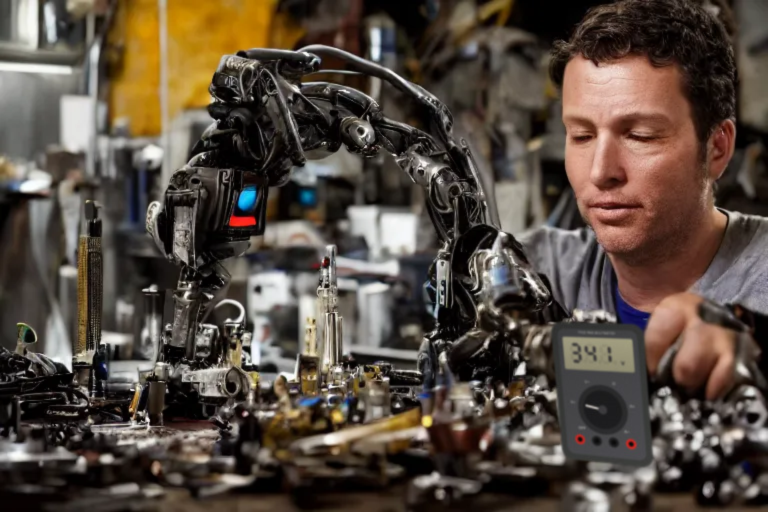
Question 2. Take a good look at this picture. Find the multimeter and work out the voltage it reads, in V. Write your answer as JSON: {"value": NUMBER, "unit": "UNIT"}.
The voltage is {"value": 341, "unit": "V"}
